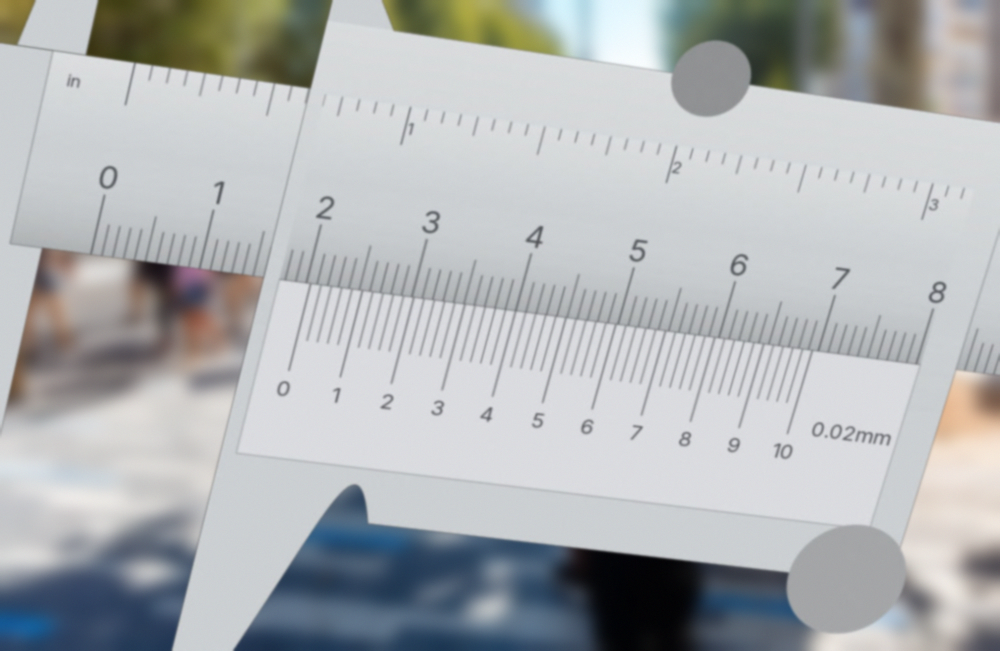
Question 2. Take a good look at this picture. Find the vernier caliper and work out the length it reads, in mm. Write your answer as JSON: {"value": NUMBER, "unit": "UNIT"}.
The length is {"value": 20.4, "unit": "mm"}
